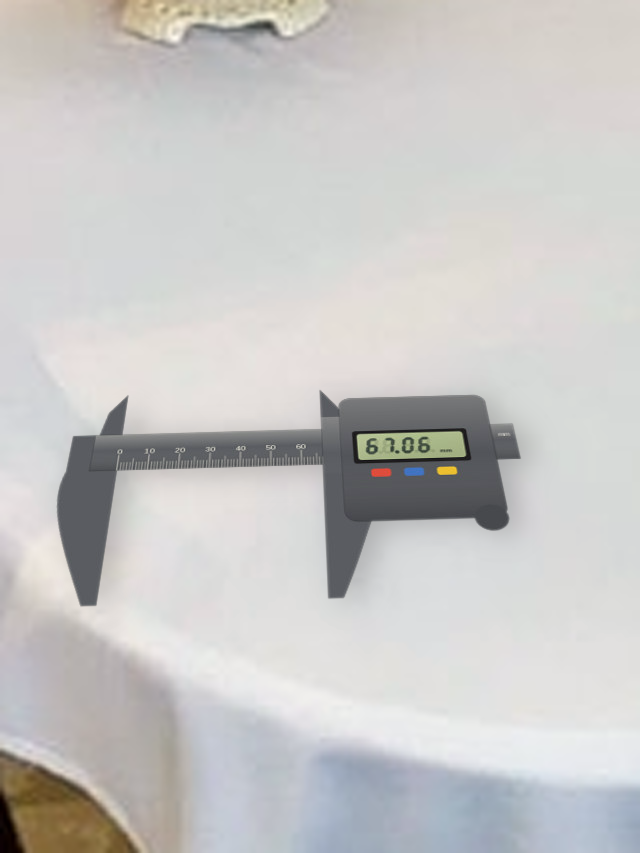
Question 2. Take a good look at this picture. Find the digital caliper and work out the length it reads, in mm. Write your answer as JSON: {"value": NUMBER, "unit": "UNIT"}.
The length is {"value": 67.06, "unit": "mm"}
